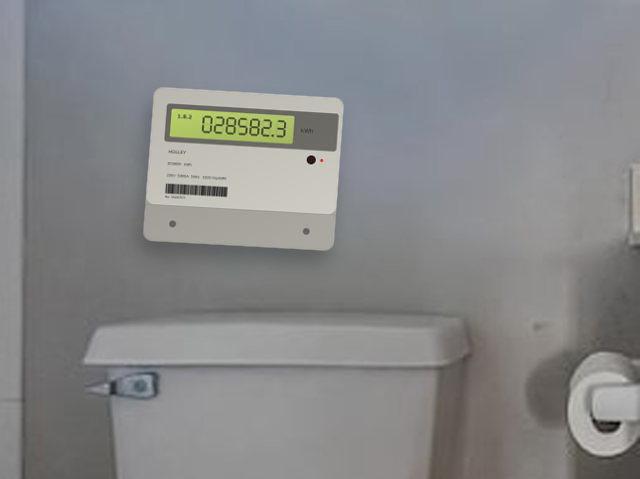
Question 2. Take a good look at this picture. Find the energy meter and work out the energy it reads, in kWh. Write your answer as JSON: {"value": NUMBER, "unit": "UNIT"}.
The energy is {"value": 28582.3, "unit": "kWh"}
